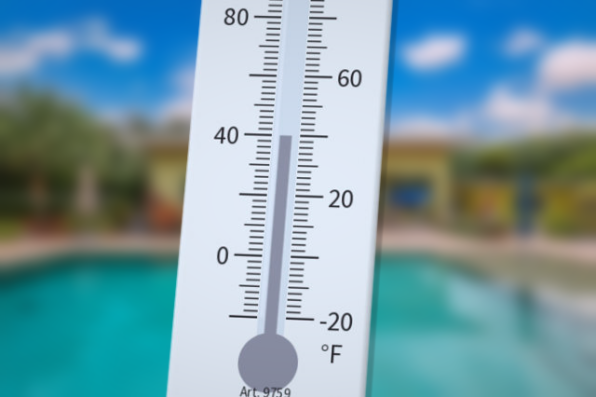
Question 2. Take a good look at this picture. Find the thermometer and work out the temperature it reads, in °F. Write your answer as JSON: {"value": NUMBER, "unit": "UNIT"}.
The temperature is {"value": 40, "unit": "°F"}
